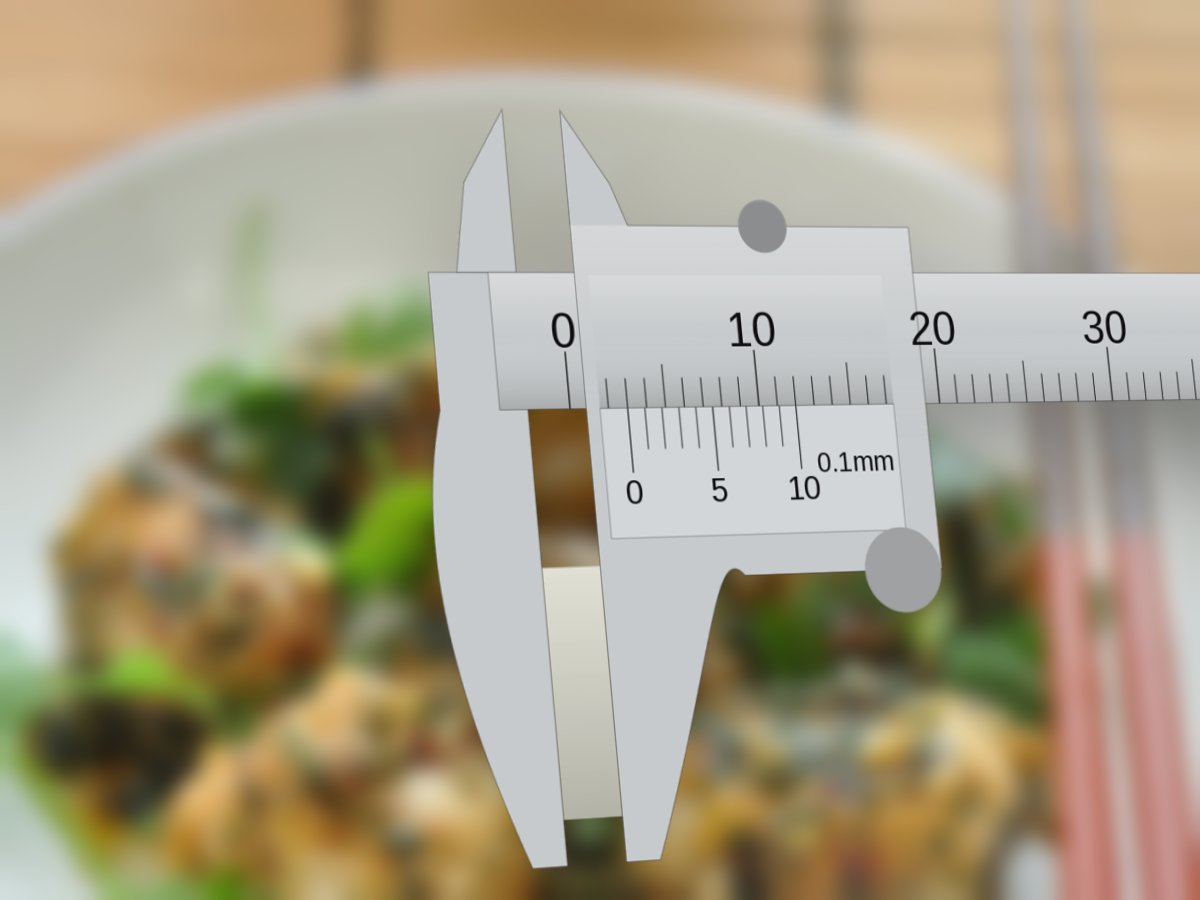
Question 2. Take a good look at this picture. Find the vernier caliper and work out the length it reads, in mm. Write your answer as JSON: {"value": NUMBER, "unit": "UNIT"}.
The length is {"value": 3.0, "unit": "mm"}
